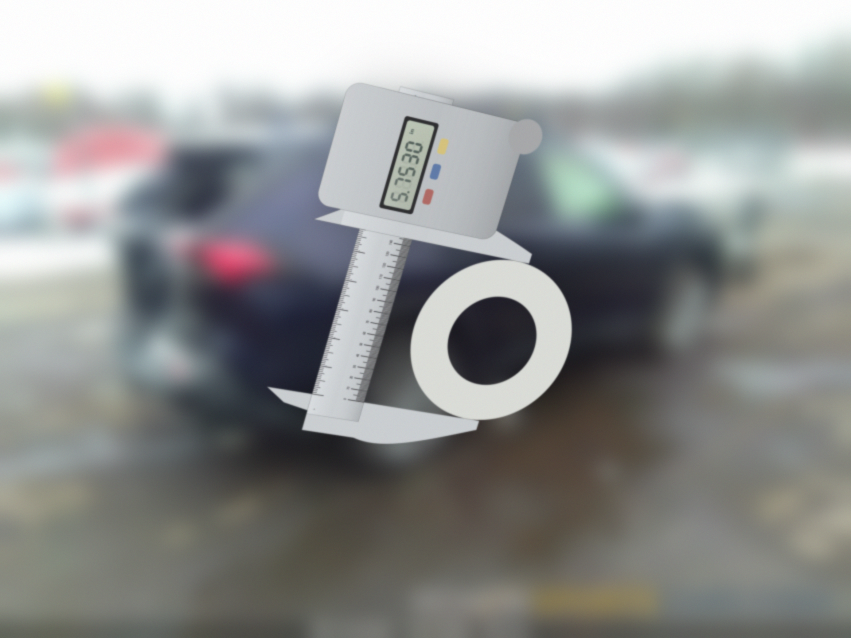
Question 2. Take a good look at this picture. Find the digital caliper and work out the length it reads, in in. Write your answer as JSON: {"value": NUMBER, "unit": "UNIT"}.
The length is {"value": 5.7530, "unit": "in"}
